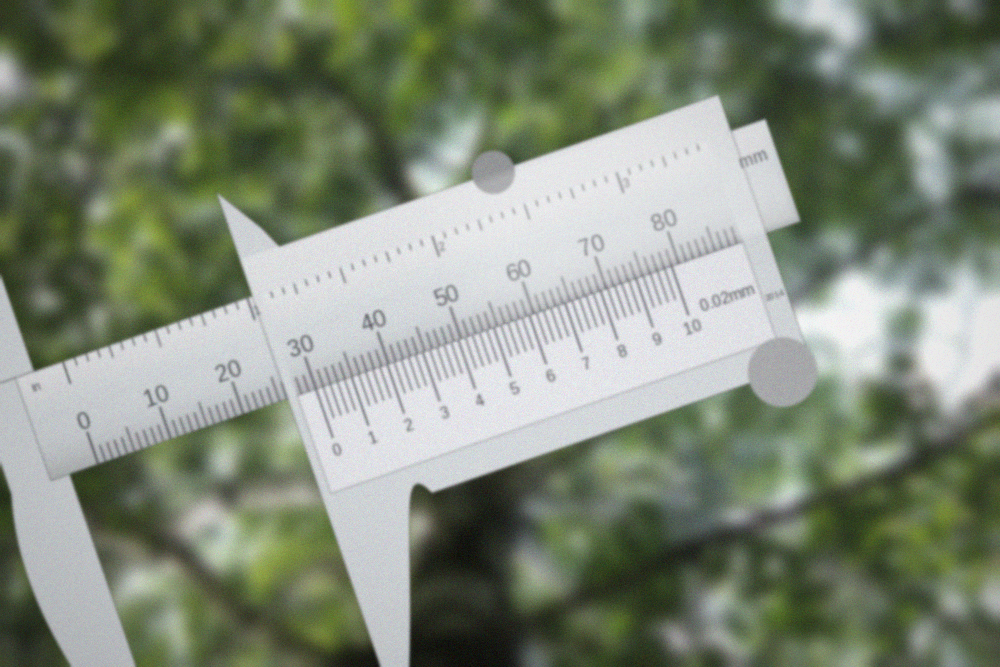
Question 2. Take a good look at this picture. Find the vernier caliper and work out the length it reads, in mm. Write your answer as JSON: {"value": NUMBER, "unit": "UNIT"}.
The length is {"value": 30.0, "unit": "mm"}
